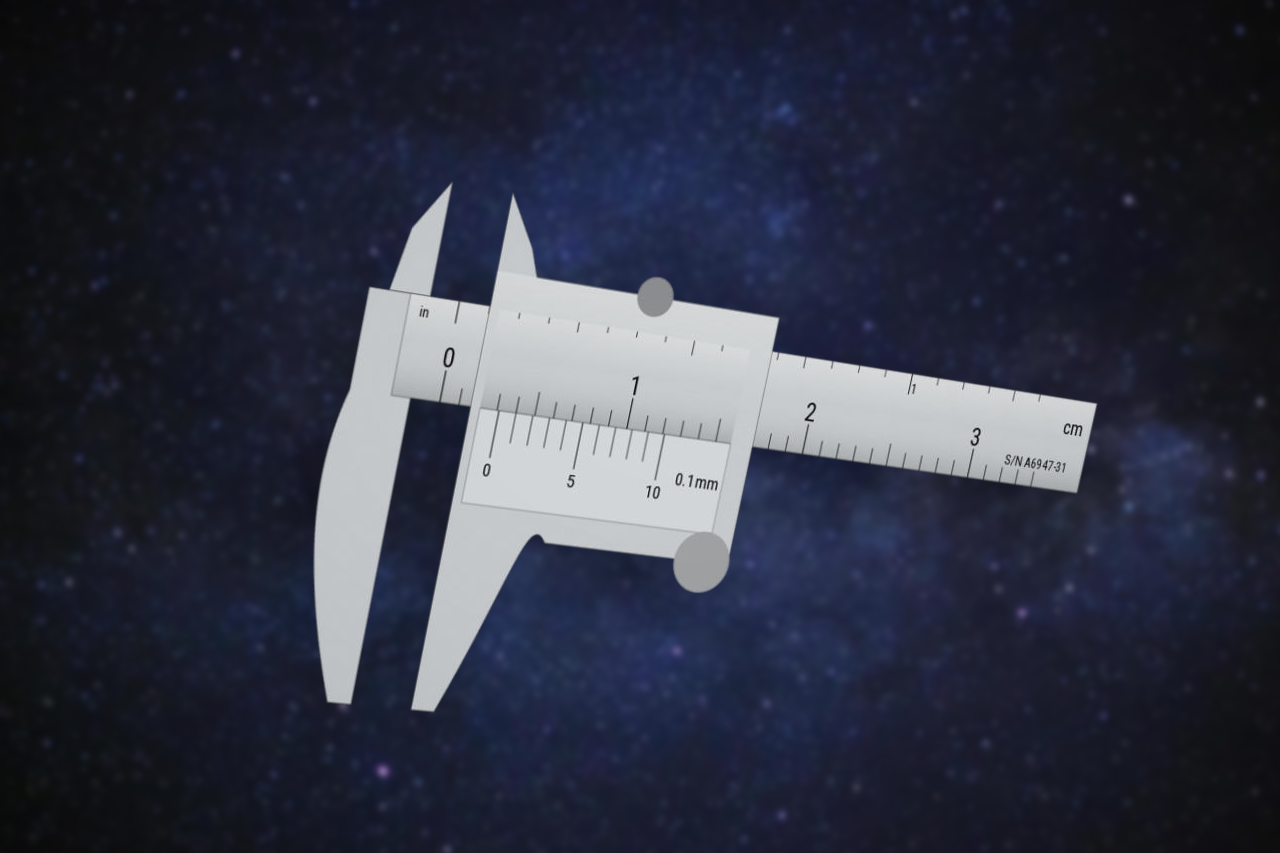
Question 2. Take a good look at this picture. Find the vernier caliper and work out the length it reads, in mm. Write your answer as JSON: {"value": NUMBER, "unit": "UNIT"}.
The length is {"value": 3.1, "unit": "mm"}
